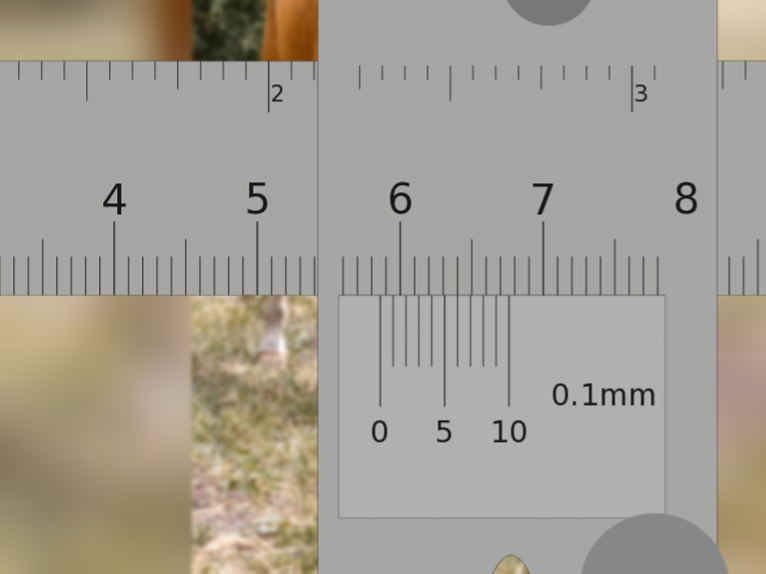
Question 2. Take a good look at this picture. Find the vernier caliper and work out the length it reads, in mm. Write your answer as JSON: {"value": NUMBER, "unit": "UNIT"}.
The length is {"value": 58.6, "unit": "mm"}
